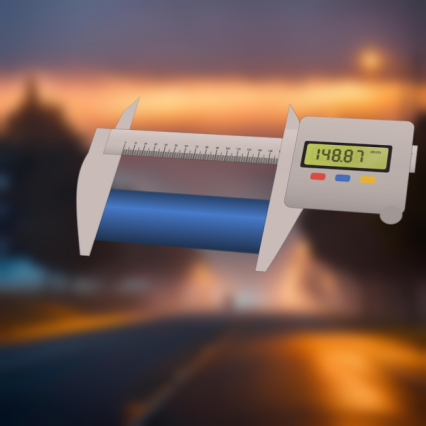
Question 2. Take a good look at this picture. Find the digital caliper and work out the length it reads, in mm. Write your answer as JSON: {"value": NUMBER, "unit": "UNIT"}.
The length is {"value": 148.87, "unit": "mm"}
